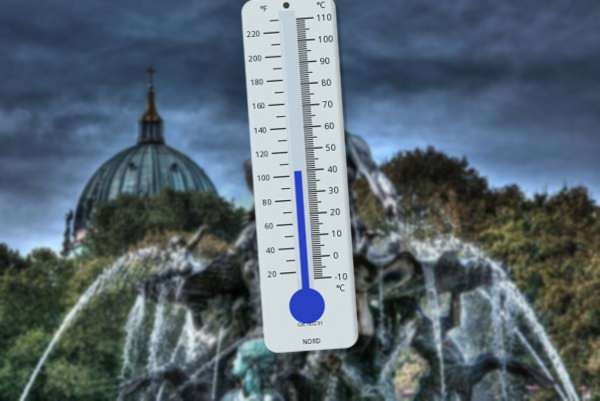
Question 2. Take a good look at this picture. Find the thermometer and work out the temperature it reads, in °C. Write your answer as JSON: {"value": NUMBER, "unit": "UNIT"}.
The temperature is {"value": 40, "unit": "°C"}
